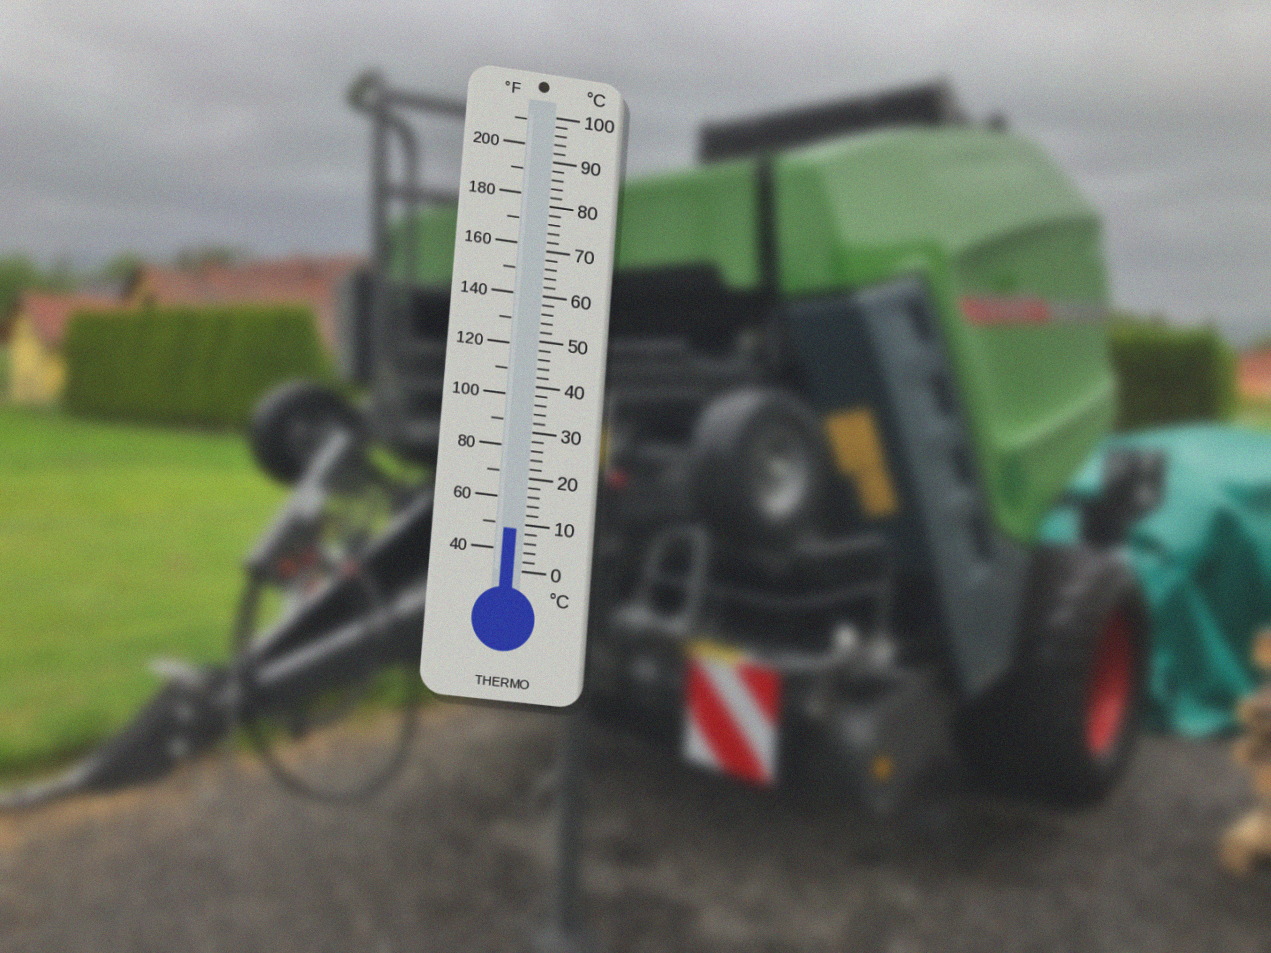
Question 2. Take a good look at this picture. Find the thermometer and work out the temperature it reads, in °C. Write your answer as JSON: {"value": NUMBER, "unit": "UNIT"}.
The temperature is {"value": 9, "unit": "°C"}
